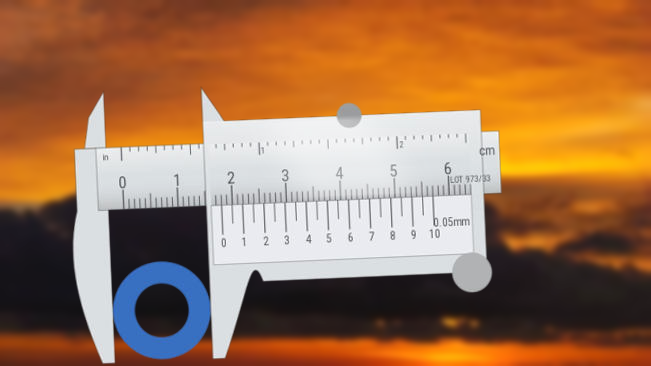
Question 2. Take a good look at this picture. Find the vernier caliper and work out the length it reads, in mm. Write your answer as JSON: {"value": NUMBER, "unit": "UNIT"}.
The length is {"value": 18.0, "unit": "mm"}
